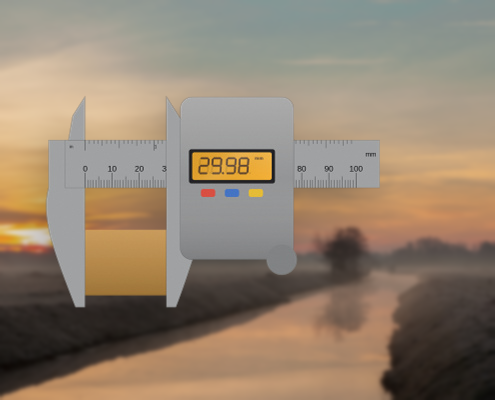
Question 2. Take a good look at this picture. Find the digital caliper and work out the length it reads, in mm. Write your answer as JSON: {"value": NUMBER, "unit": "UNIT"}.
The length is {"value": 29.98, "unit": "mm"}
